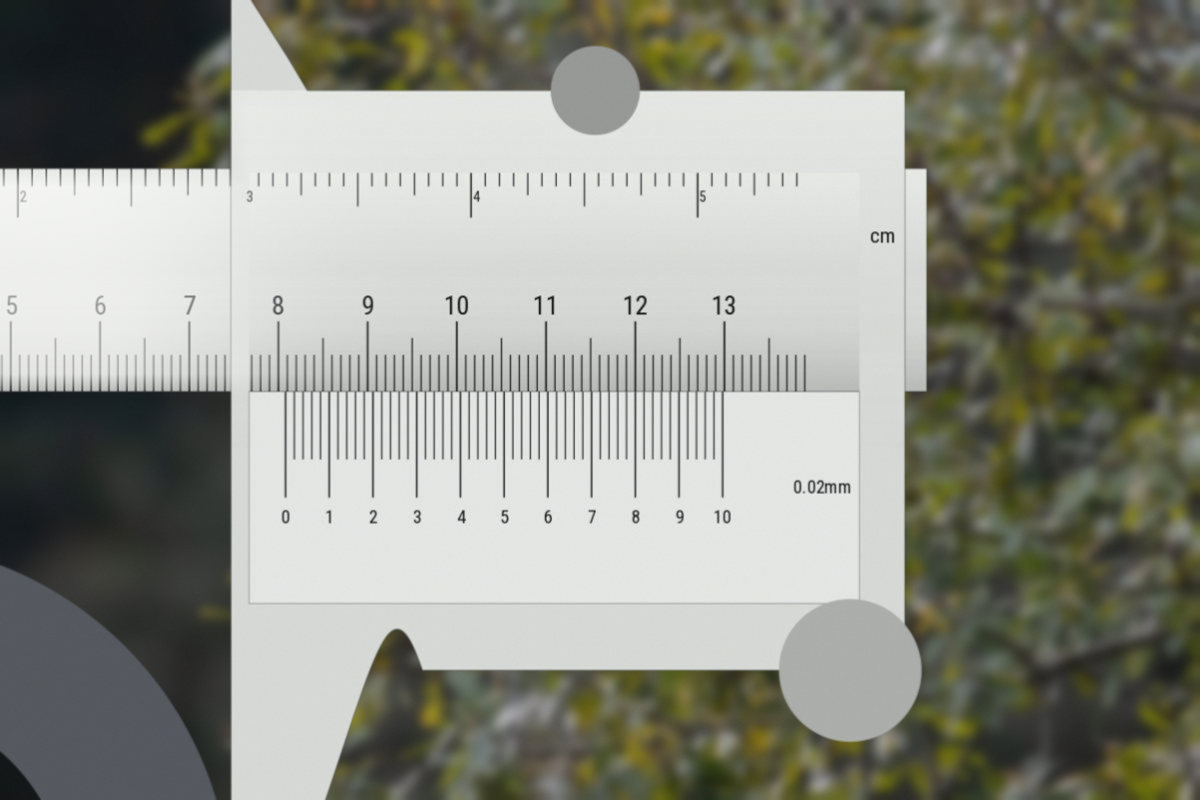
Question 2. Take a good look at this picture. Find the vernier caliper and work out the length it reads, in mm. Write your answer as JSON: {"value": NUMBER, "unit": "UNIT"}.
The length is {"value": 80.8, "unit": "mm"}
